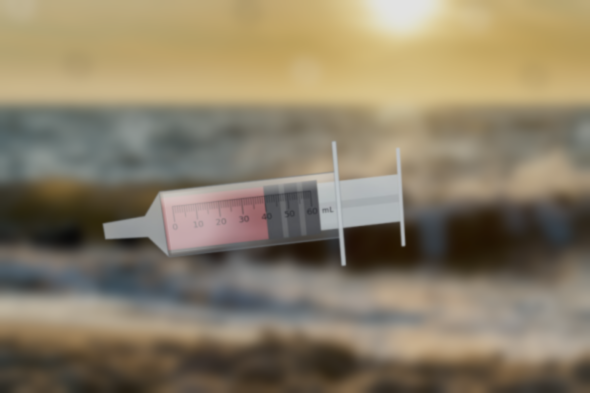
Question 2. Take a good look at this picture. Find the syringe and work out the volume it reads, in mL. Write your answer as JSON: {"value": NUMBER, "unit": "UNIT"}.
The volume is {"value": 40, "unit": "mL"}
